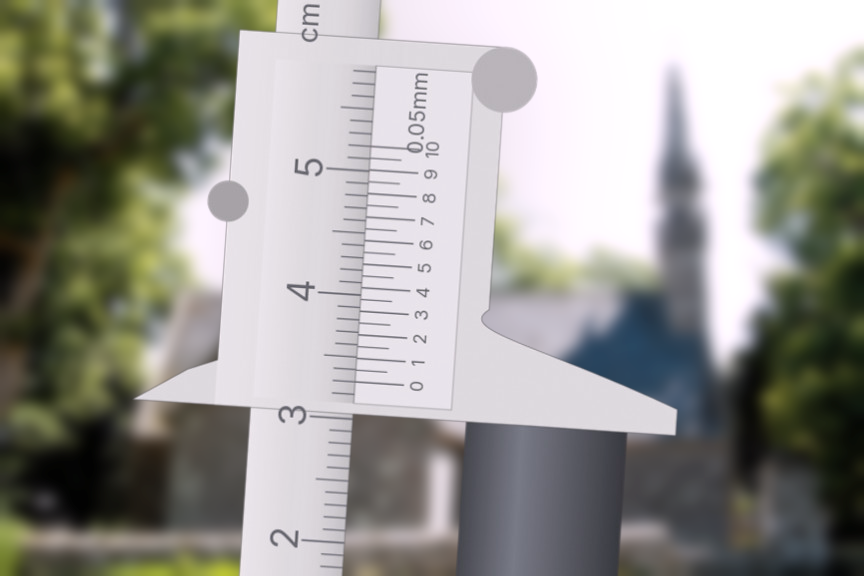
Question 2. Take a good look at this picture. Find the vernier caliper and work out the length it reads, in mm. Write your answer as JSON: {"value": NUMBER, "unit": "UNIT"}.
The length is {"value": 33.0, "unit": "mm"}
